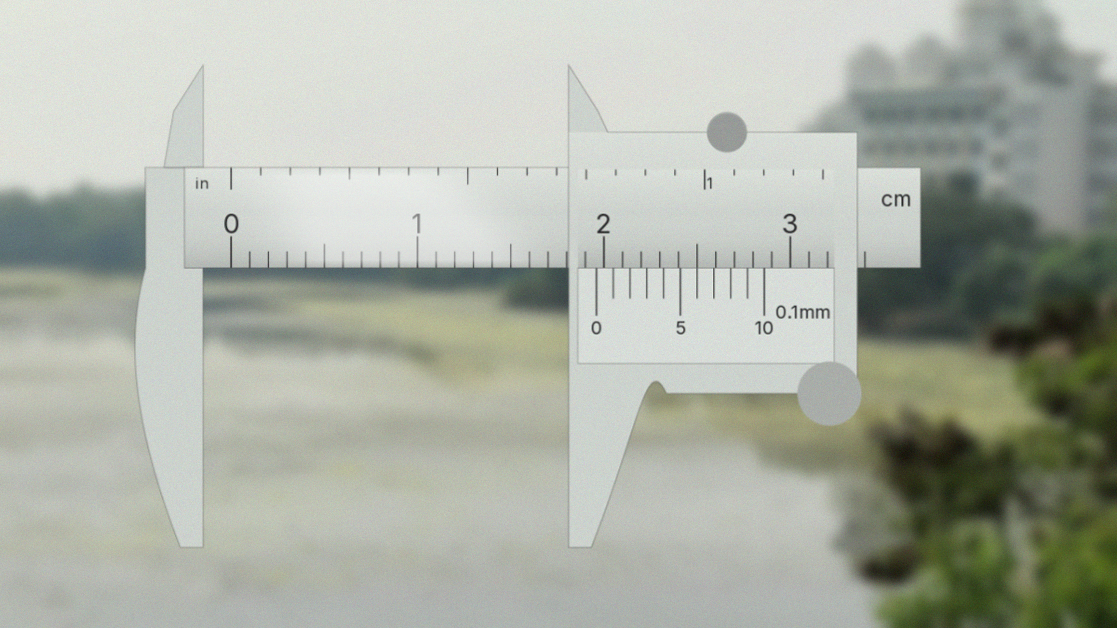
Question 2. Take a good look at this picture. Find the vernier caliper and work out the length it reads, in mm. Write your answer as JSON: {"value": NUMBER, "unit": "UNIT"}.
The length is {"value": 19.6, "unit": "mm"}
